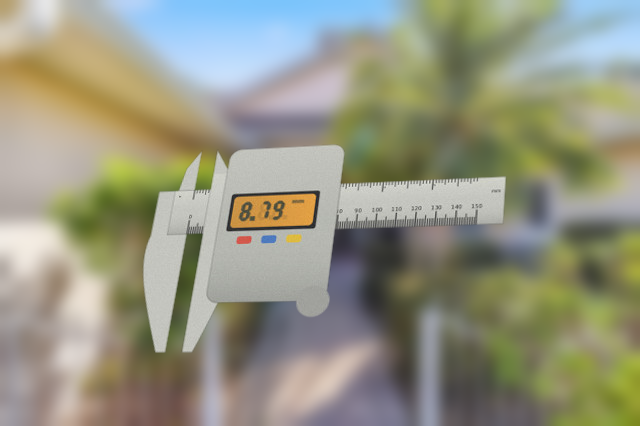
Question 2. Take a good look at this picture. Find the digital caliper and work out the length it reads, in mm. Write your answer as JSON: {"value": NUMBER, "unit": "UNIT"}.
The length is {"value": 8.79, "unit": "mm"}
